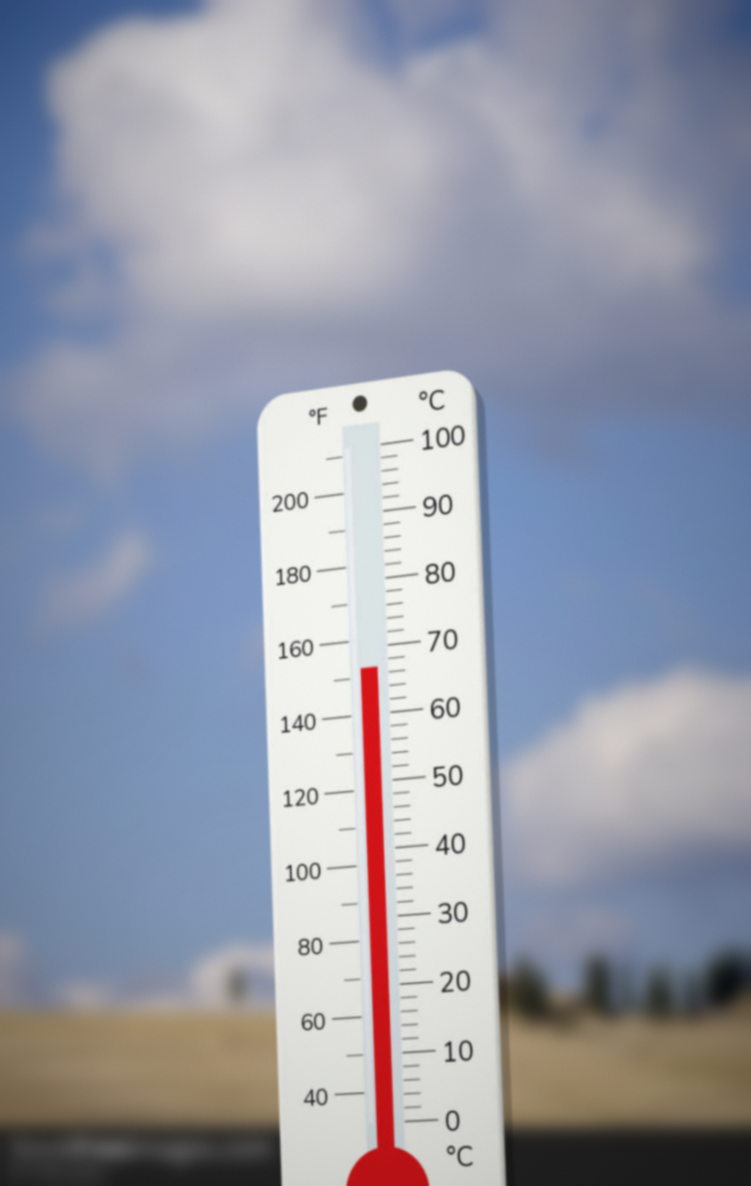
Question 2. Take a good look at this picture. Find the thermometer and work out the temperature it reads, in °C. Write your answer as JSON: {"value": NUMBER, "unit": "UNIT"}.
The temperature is {"value": 67, "unit": "°C"}
